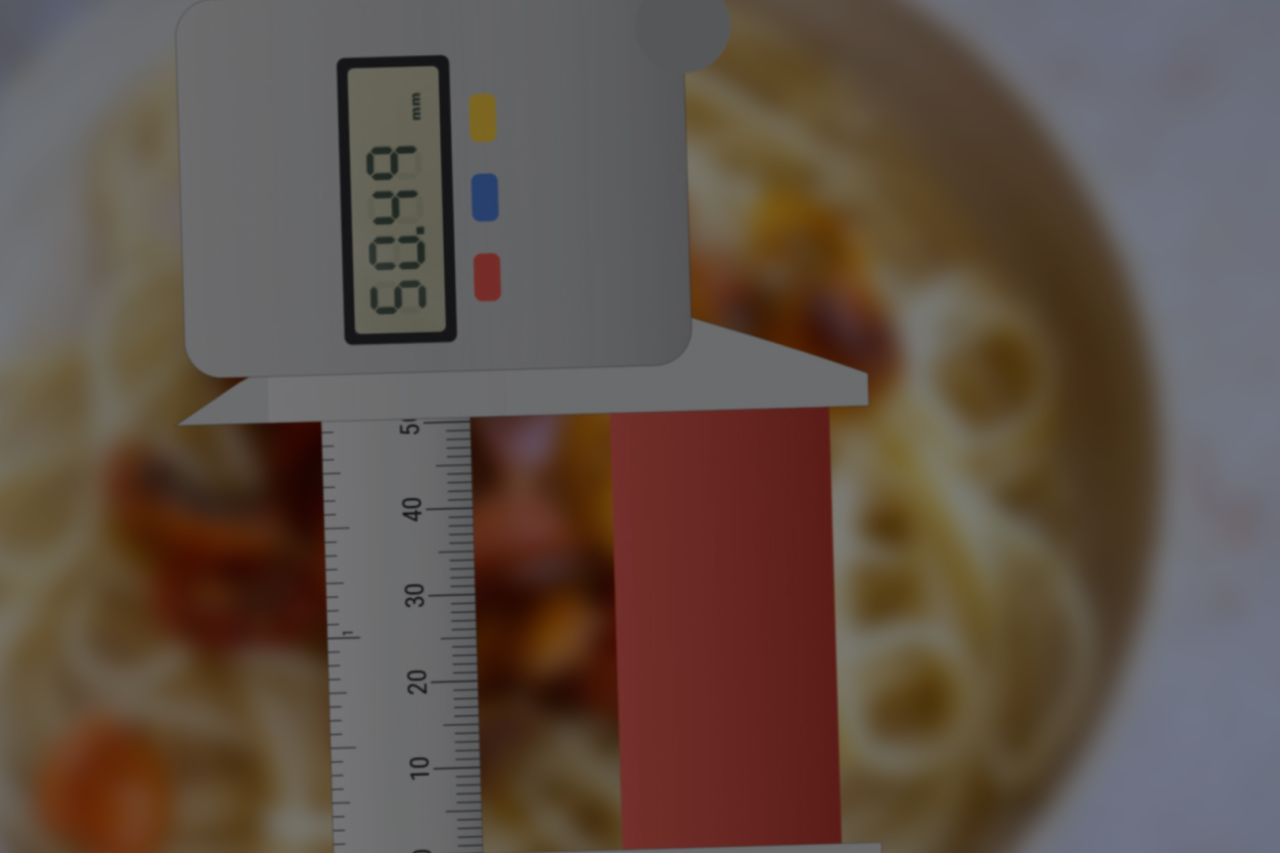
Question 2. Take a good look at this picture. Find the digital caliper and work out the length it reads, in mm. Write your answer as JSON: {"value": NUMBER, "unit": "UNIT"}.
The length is {"value": 50.49, "unit": "mm"}
